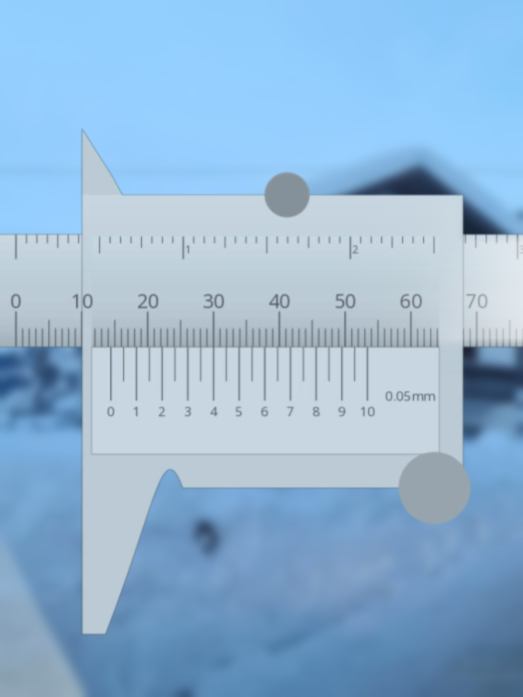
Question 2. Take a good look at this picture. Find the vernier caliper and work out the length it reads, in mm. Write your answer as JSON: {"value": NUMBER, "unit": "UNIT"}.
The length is {"value": 14.4, "unit": "mm"}
